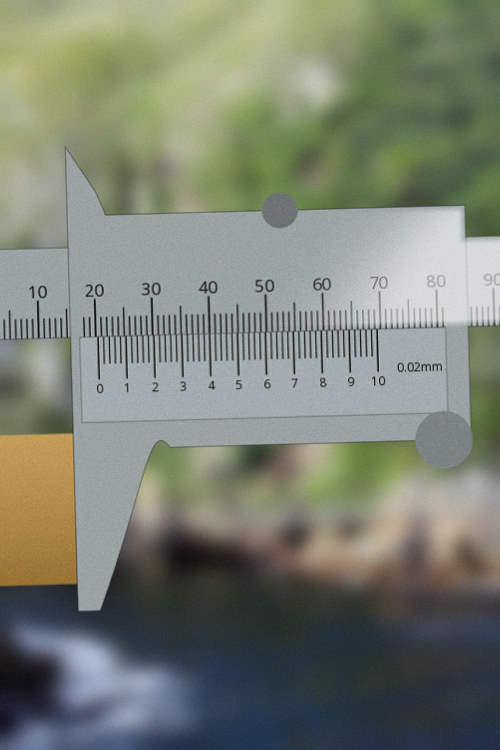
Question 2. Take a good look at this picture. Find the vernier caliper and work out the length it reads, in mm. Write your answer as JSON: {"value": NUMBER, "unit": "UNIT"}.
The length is {"value": 20.4, "unit": "mm"}
